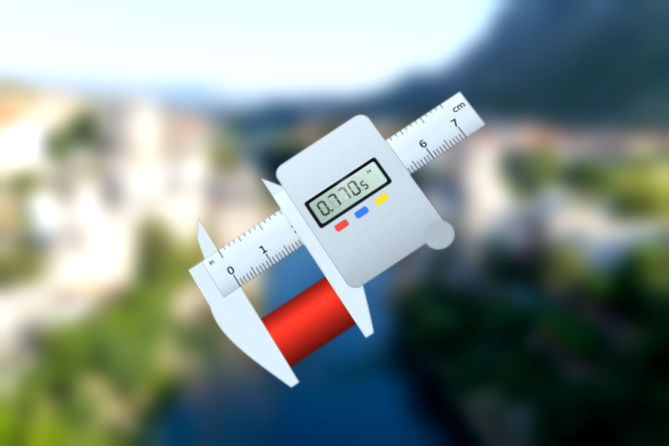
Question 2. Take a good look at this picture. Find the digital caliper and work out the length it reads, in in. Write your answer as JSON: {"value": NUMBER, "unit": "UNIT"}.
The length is {"value": 0.7705, "unit": "in"}
